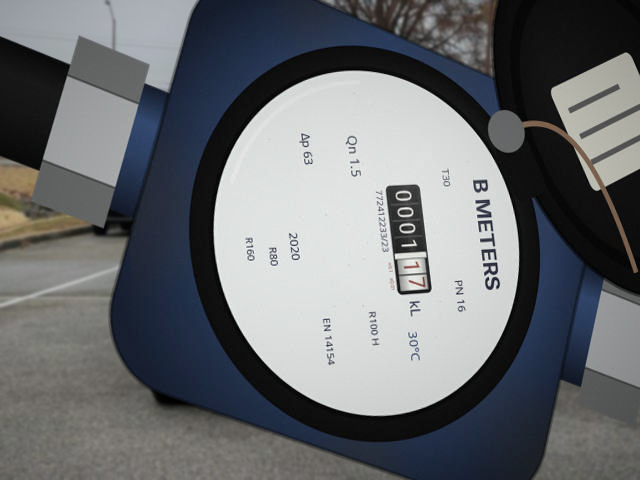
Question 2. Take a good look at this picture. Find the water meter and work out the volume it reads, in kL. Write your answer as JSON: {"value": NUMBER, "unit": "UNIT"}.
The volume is {"value": 1.17, "unit": "kL"}
